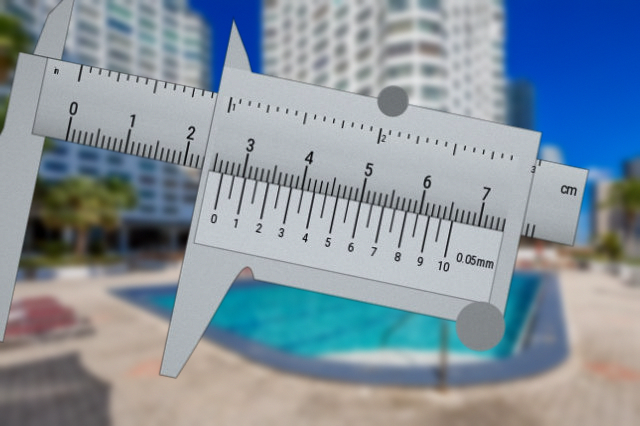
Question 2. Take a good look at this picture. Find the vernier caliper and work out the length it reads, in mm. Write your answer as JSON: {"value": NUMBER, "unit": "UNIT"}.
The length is {"value": 26.5, "unit": "mm"}
